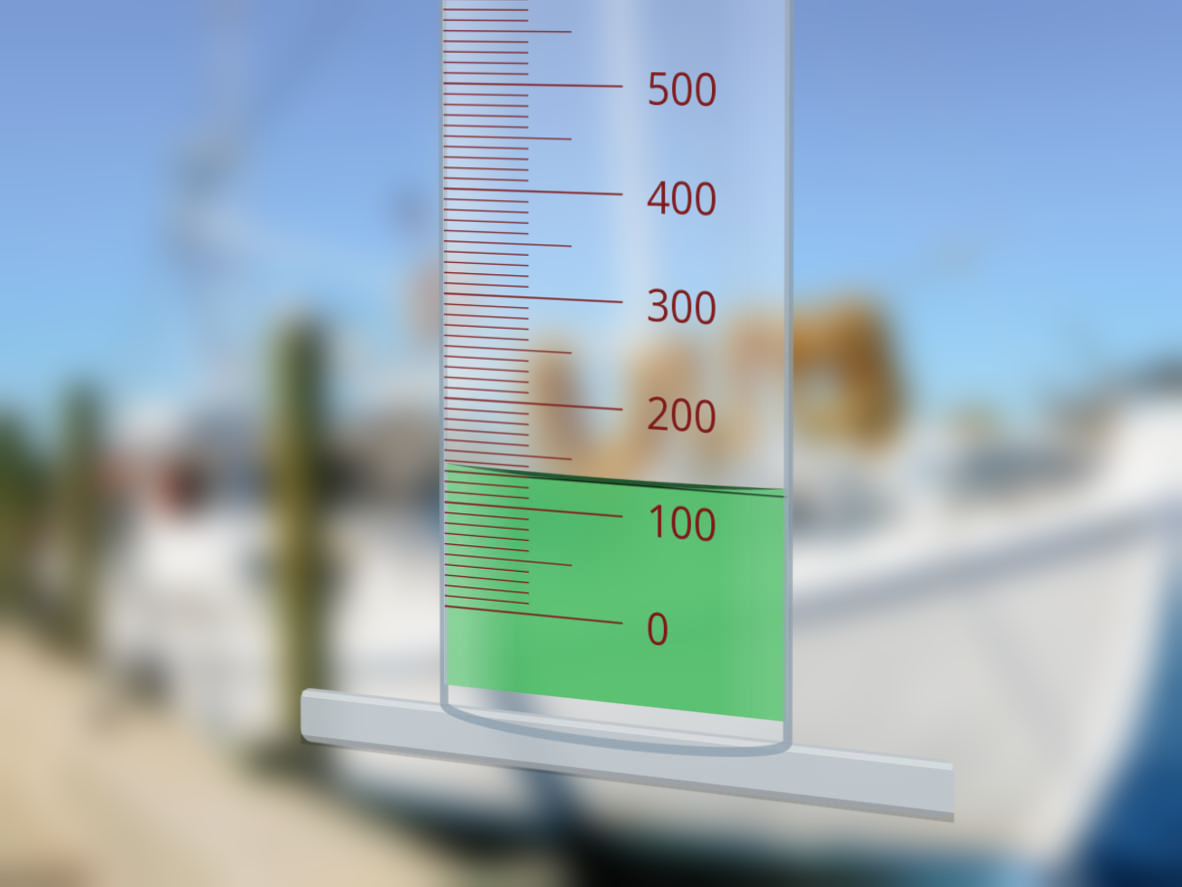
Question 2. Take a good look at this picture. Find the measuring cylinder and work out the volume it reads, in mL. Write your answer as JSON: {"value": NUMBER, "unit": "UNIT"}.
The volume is {"value": 130, "unit": "mL"}
